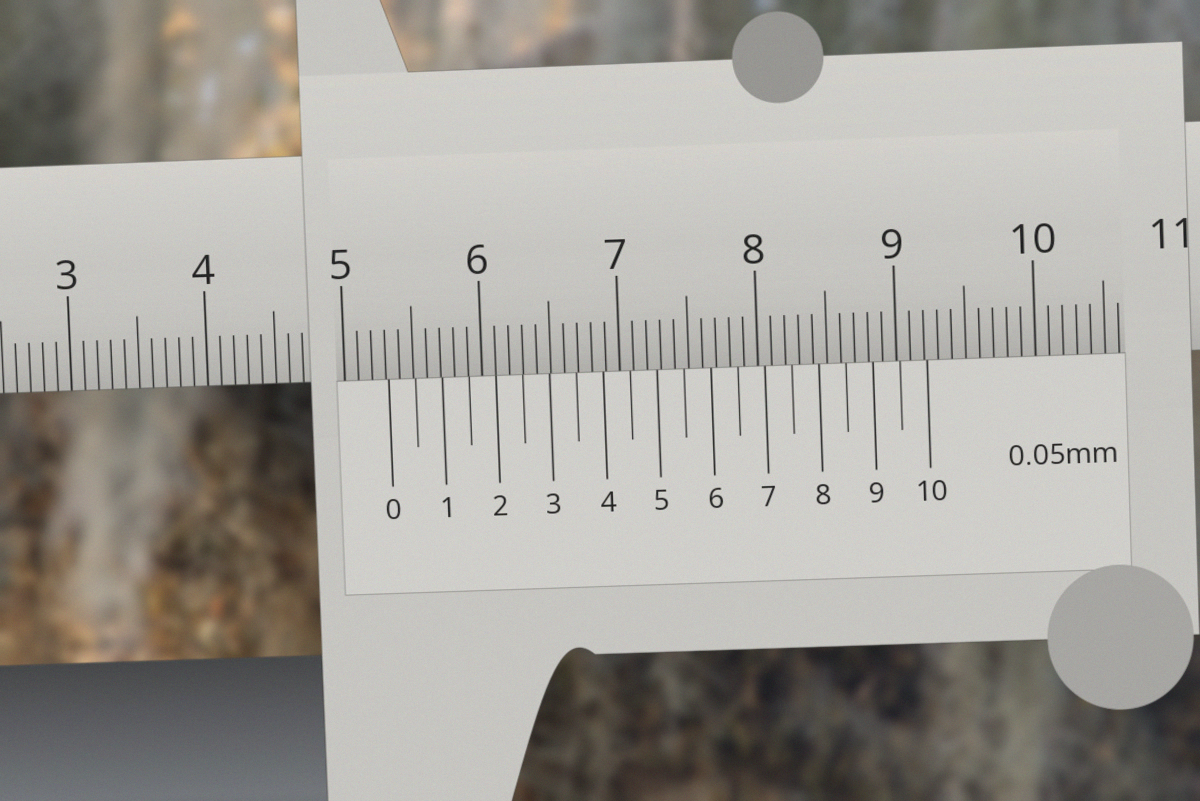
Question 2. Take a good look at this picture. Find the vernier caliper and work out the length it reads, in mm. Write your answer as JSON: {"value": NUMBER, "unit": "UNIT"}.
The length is {"value": 53.2, "unit": "mm"}
